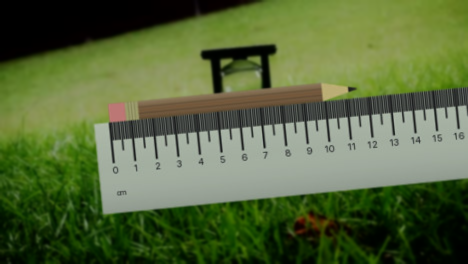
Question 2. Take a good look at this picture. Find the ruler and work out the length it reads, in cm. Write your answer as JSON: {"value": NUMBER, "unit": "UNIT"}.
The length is {"value": 11.5, "unit": "cm"}
